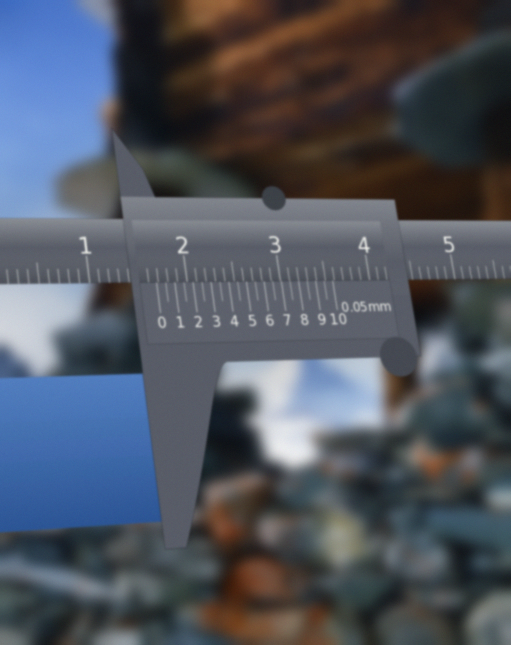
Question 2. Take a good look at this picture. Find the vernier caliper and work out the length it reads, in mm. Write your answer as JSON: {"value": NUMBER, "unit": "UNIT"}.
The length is {"value": 16.8, "unit": "mm"}
